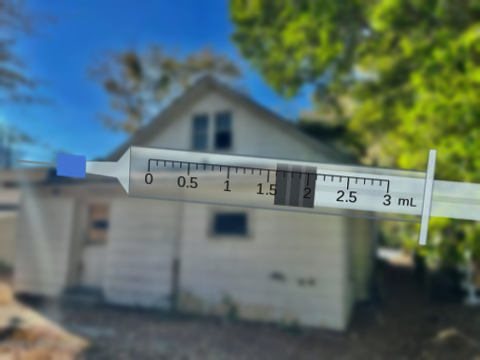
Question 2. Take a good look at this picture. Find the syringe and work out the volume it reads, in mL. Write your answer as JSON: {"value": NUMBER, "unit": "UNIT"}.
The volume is {"value": 1.6, "unit": "mL"}
